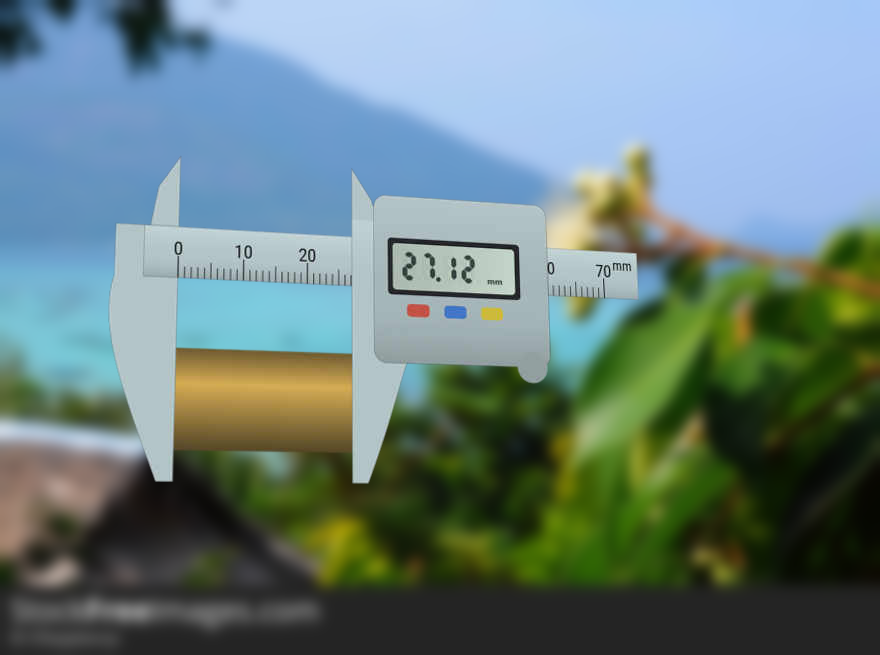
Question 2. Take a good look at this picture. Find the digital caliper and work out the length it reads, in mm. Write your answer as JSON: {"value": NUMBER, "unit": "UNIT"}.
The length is {"value": 27.12, "unit": "mm"}
